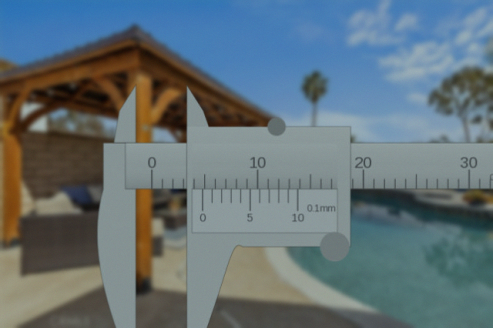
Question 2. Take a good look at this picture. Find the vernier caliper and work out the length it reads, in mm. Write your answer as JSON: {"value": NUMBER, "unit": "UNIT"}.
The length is {"value": 4.8, "unit": "mm"}
